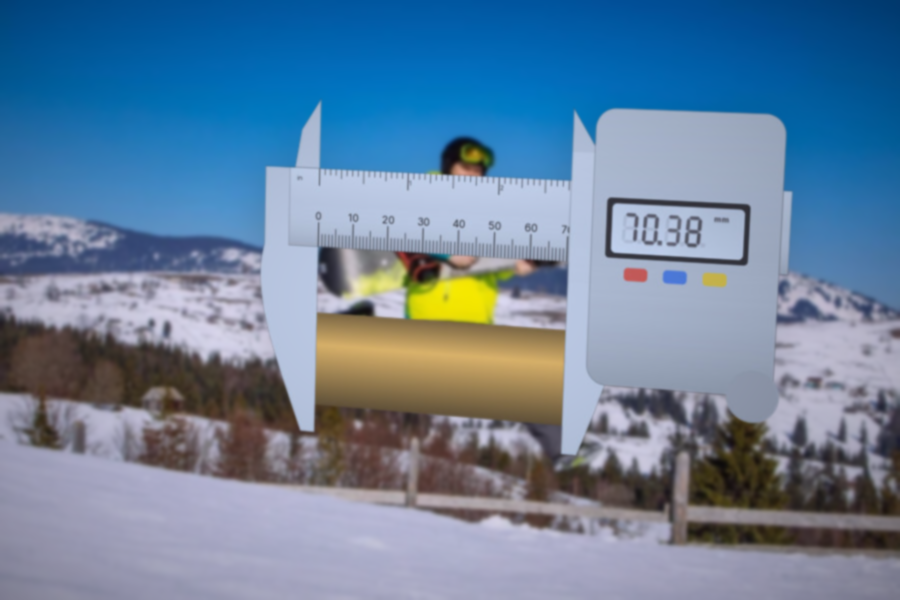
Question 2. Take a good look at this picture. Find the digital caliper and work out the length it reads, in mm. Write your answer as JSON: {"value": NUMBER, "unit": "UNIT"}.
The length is {"value": 70.38, "unit": "mm"}
